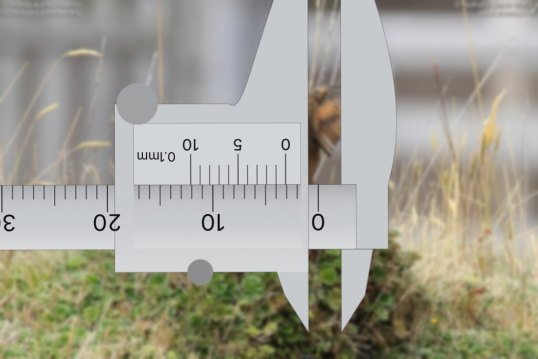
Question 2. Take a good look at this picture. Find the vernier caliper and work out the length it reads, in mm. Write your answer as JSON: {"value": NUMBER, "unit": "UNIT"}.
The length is {"value": 3.1, "unit": "mm"}
